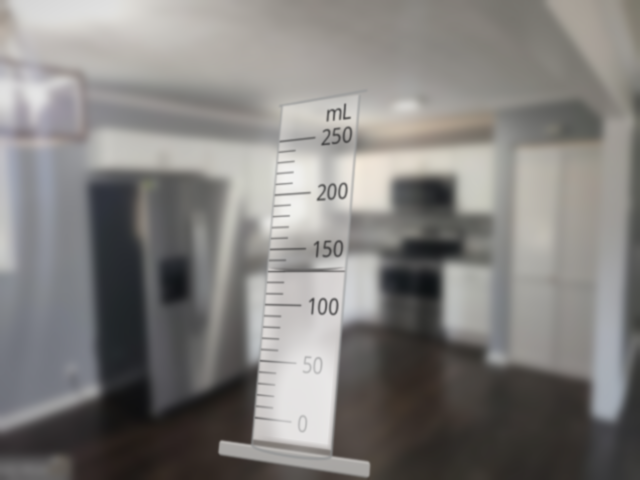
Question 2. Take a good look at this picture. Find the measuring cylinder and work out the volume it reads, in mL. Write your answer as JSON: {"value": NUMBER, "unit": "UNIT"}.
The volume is {"value": 130, "unit": "mL"}
